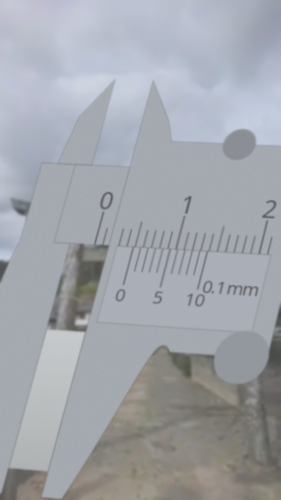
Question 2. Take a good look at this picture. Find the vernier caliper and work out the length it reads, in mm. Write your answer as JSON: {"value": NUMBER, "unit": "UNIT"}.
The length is {"value": 4.8, "unit": "mm"}
